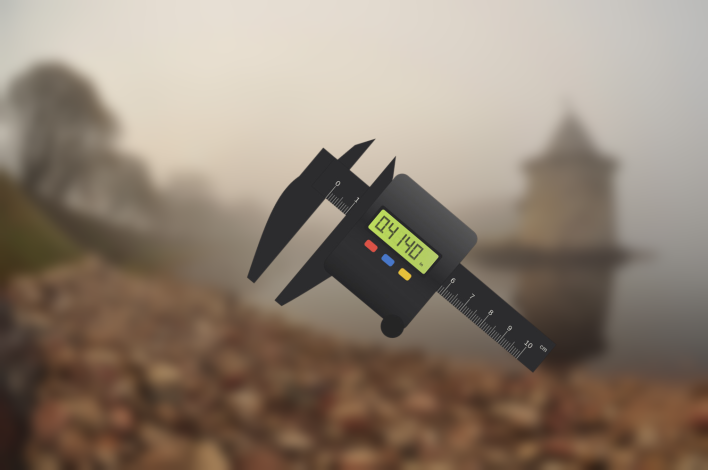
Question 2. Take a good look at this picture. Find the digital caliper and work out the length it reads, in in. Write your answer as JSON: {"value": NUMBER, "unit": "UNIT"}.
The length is {"value": 0.4140, "unit": "in"}
